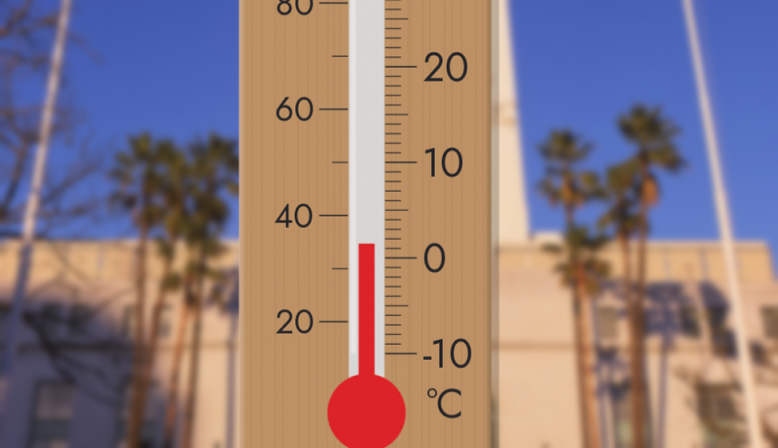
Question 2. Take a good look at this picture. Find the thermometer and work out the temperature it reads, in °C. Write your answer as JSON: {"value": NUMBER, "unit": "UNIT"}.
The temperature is {"value": 1.5, "unit": "°C"}
